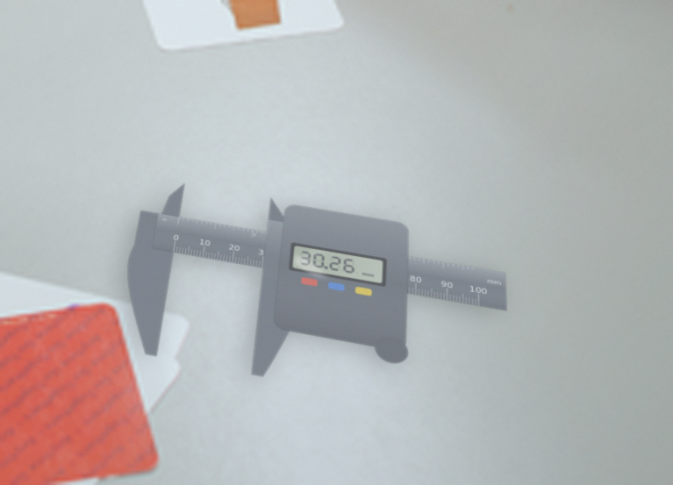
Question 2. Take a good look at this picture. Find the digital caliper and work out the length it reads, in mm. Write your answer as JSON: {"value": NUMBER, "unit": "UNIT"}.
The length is {"value": 30.26, "unit": "mm"}
